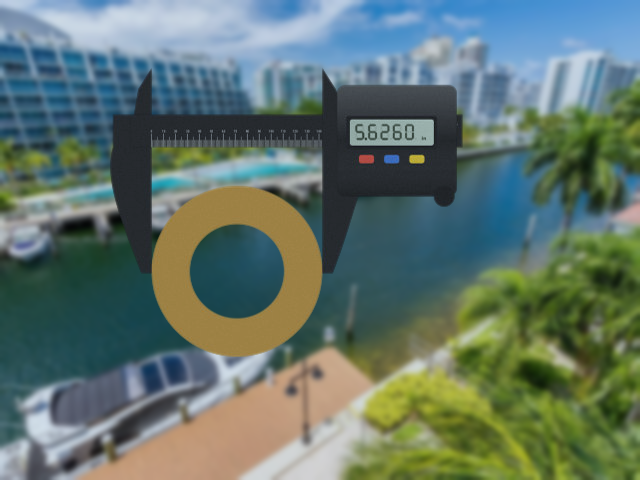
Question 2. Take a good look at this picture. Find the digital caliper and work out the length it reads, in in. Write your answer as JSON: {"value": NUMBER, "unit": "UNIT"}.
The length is {"value": 5.6260, "unit": "in"}
